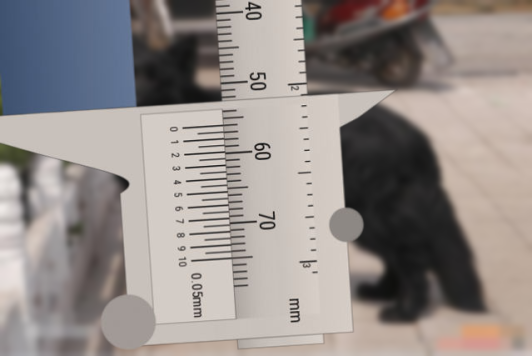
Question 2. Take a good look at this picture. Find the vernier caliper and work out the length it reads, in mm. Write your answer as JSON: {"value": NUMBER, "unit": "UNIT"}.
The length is {"value": 56.0, "unit": "mm"}
